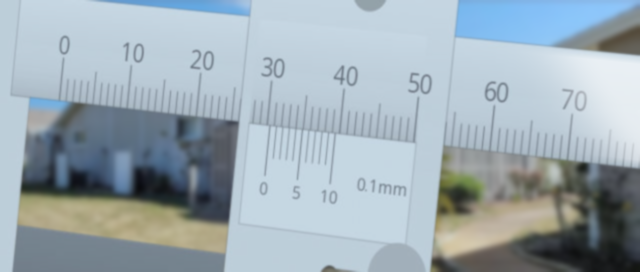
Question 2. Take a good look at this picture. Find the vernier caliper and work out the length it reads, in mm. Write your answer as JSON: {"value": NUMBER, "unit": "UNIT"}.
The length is {"value": 30.4, "unit": "mm"}
